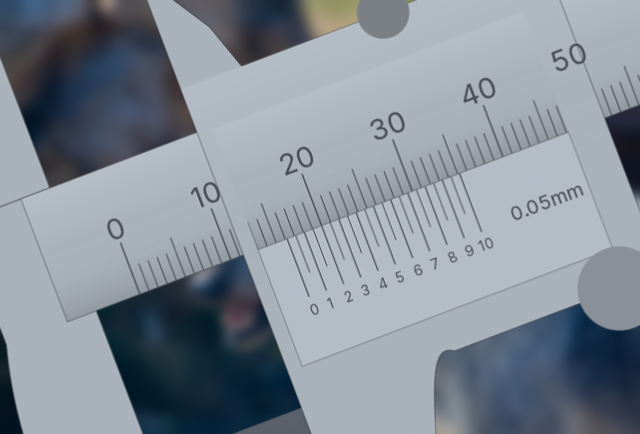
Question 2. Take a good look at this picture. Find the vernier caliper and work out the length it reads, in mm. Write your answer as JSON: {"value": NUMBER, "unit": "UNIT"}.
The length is {"value": 16.2, "unit": "mm"}
